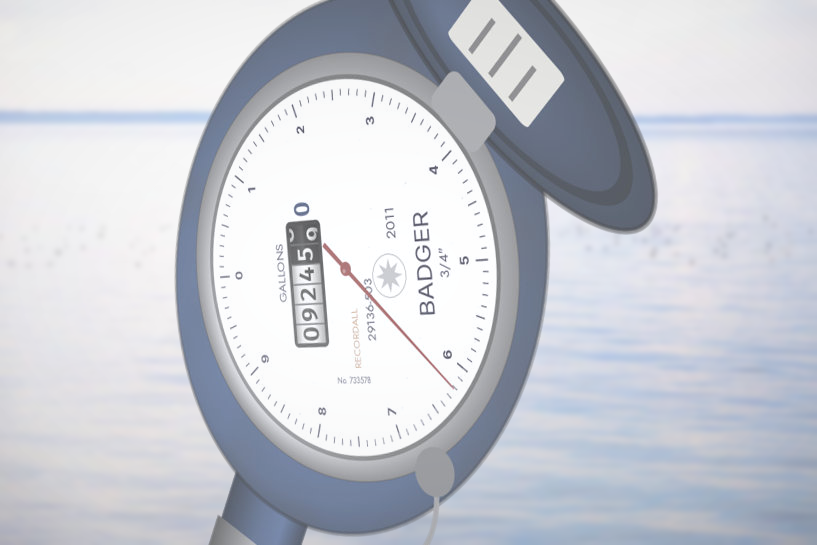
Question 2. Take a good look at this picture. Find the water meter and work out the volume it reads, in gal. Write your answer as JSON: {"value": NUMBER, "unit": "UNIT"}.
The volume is {"value": 924586.2, "unit": "gal"}
